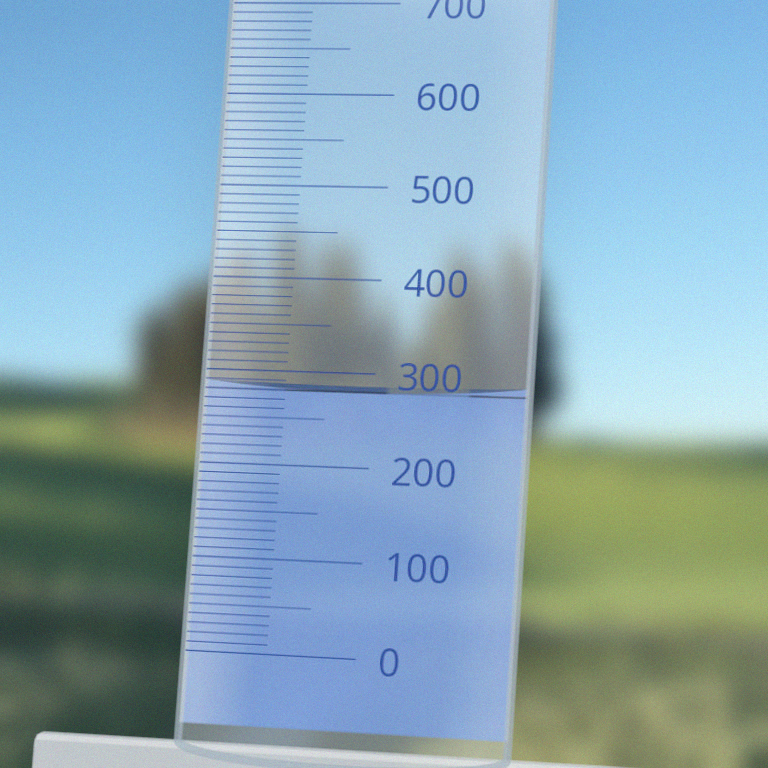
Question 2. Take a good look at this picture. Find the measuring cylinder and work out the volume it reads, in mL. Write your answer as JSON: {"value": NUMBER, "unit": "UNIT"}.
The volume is {"value": 280, "unit": "mL"}
